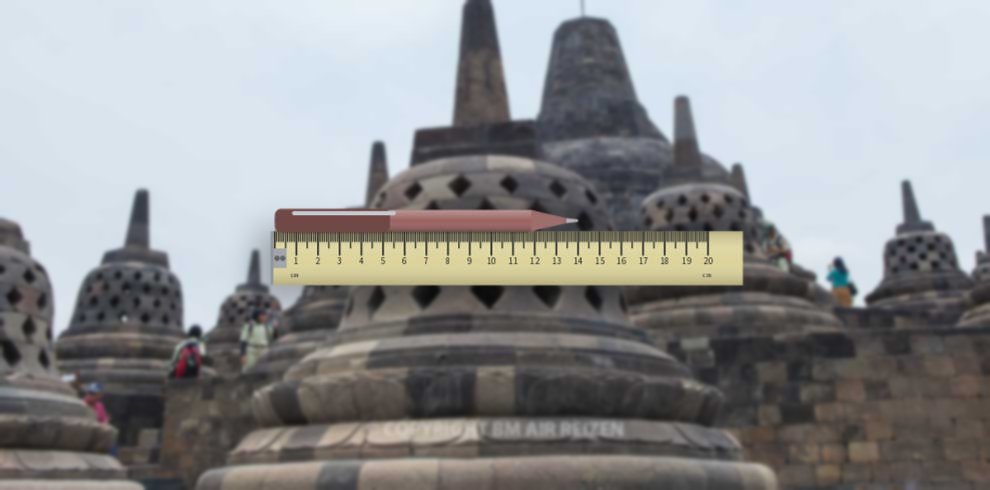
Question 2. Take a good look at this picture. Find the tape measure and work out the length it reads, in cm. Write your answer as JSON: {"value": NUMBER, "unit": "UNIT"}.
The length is {"value": 14, "unit": "cm"}
